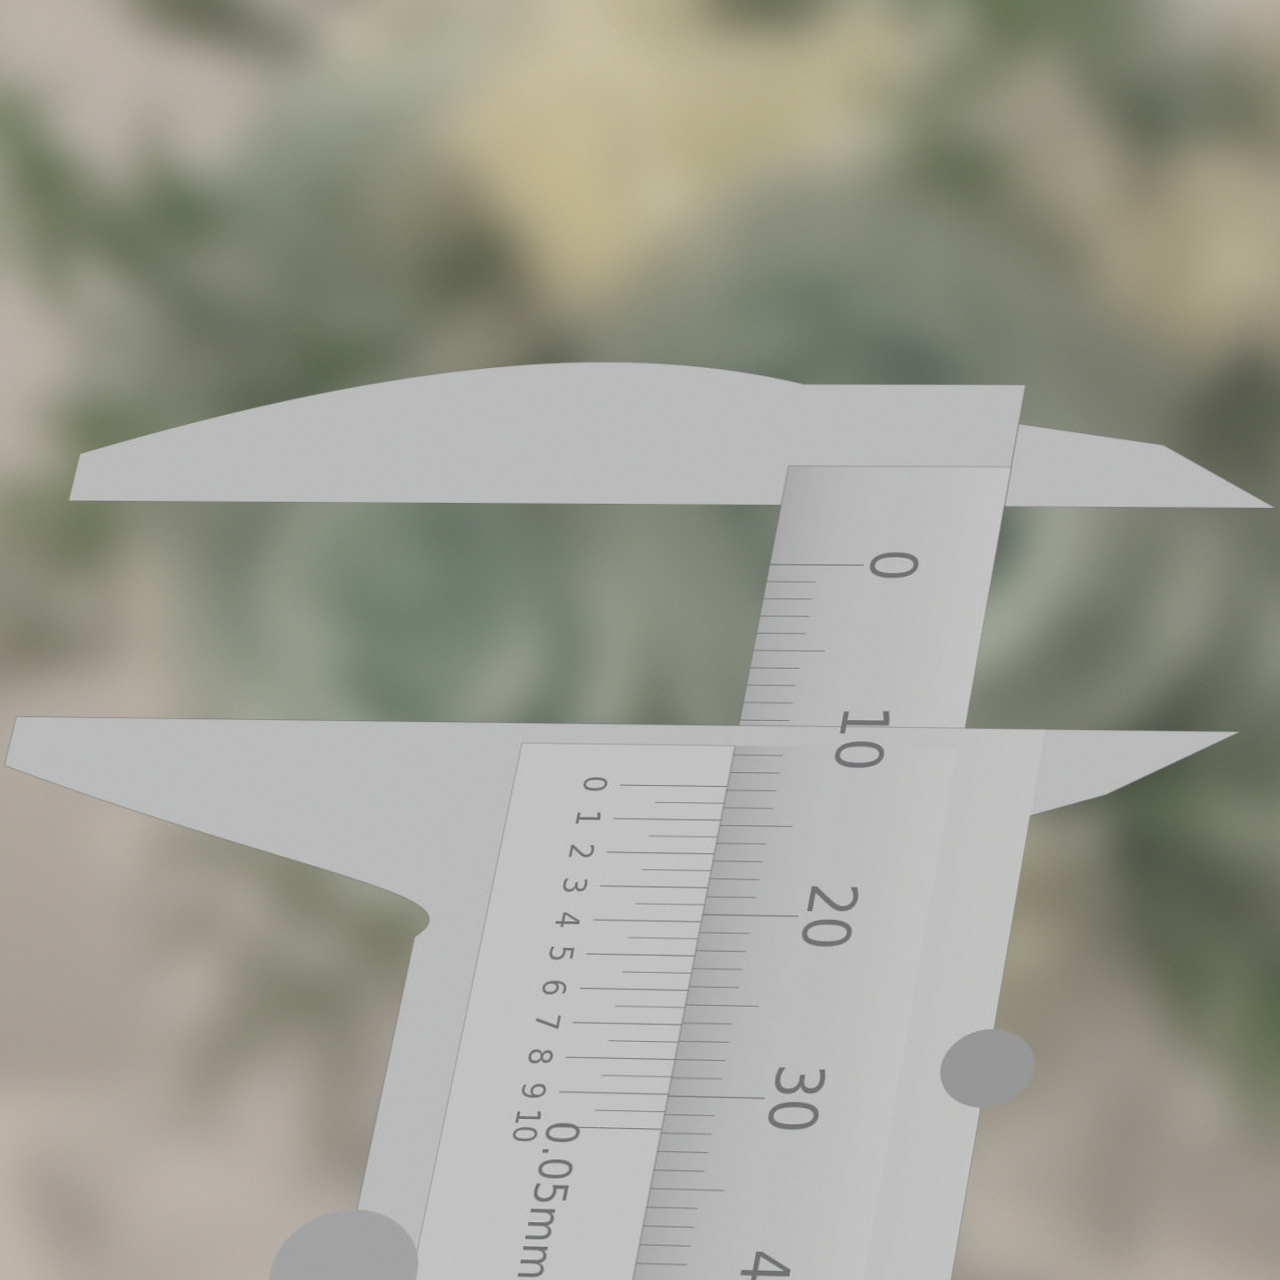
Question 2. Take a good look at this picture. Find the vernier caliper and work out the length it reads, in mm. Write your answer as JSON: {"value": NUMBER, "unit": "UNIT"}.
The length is {"value": 12.8, "unit": "mm"}
